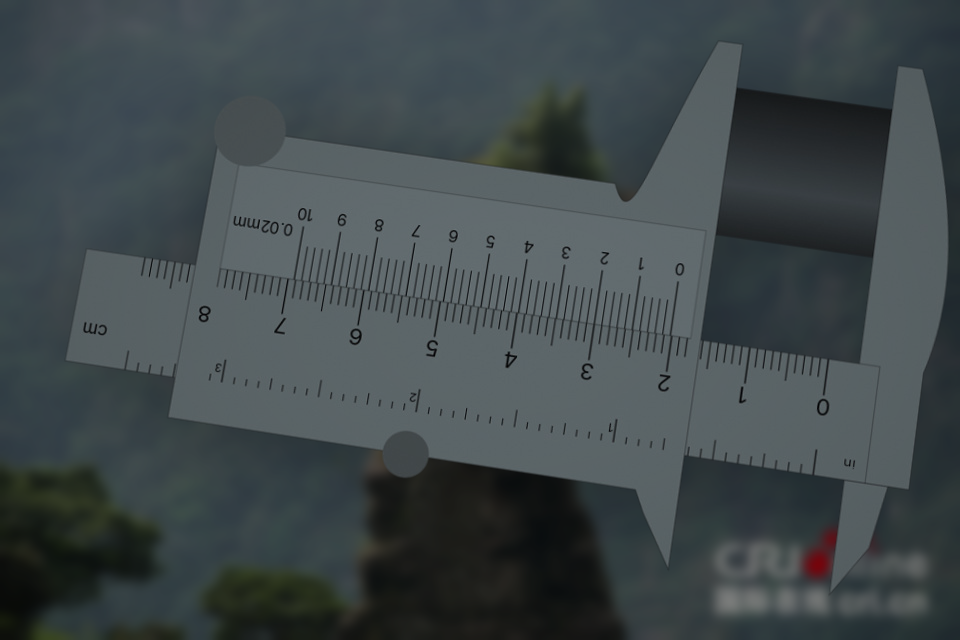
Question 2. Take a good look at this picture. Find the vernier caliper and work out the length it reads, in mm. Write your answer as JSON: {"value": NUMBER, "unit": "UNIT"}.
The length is {"value": 20.2, "unit": "mm"}
